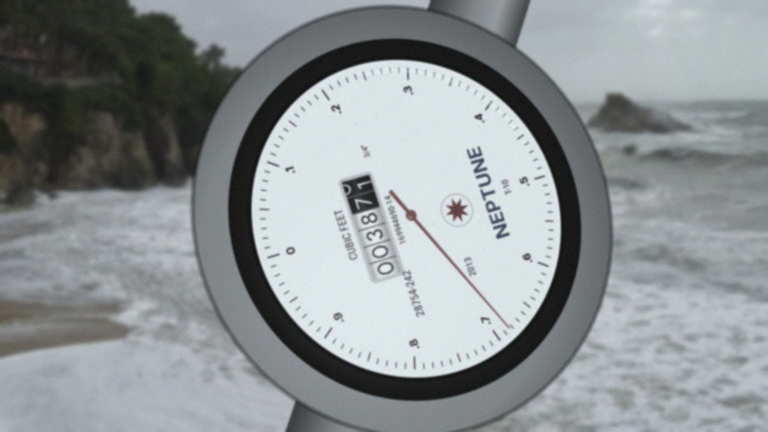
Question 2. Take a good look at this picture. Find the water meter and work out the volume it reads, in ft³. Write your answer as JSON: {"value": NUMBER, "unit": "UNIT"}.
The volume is {"value": 3870.68, "unit": "ft³"}
